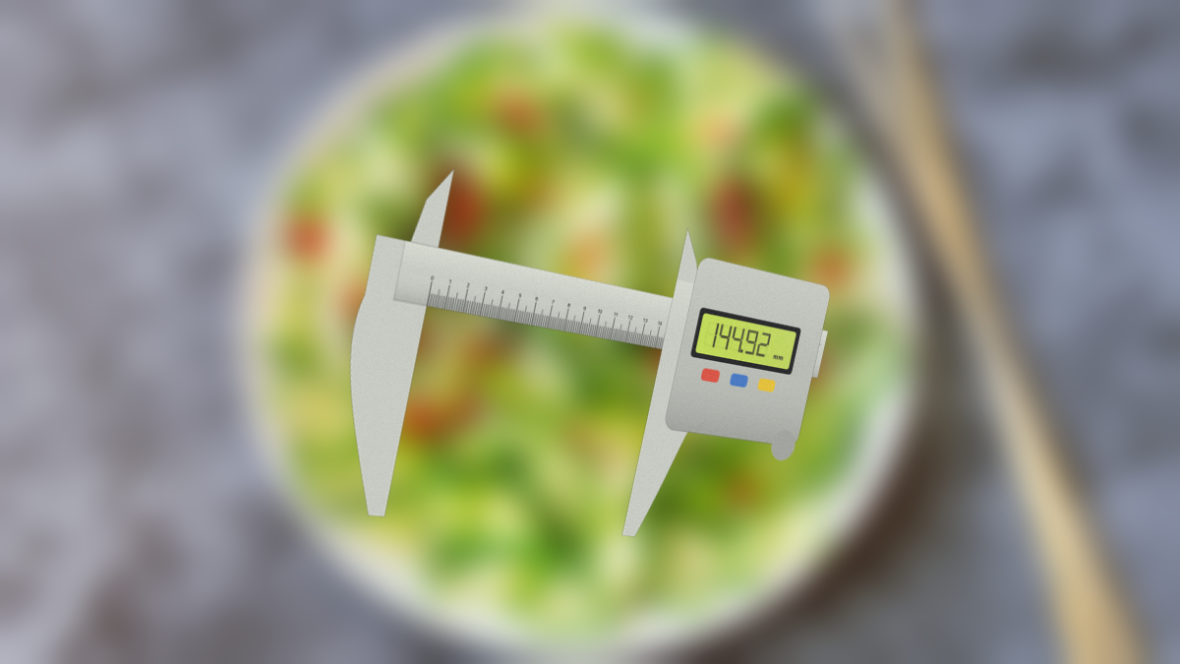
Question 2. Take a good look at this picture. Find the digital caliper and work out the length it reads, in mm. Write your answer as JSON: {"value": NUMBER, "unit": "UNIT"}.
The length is {"value": 144.92, "unit": "mm"}
